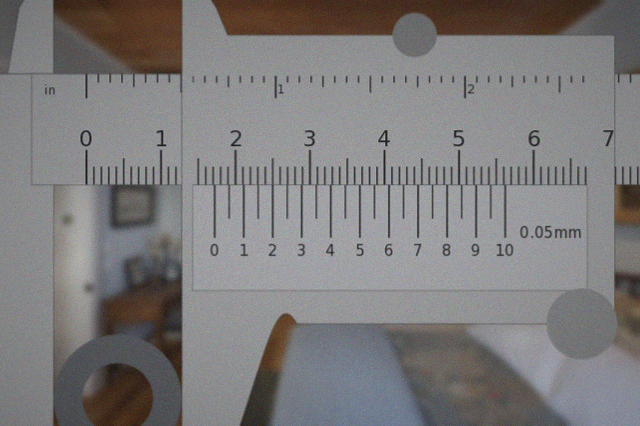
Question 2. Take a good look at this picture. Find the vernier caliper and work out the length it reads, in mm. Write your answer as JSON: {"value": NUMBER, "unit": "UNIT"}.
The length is {"value": 17.2, "unit": "mm"}
